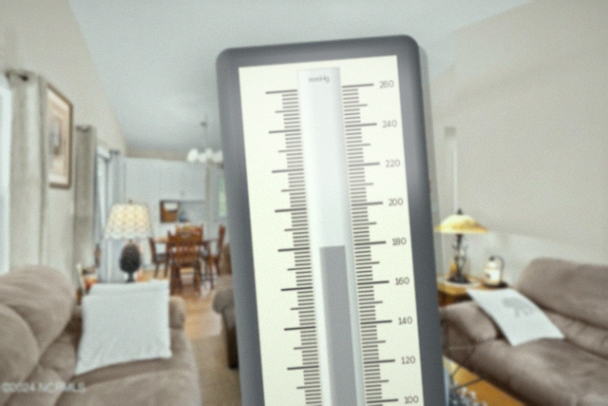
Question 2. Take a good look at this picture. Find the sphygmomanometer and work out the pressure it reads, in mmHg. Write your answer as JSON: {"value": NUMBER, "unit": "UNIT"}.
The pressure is {"value": 180, "unit": "mmHg"}
